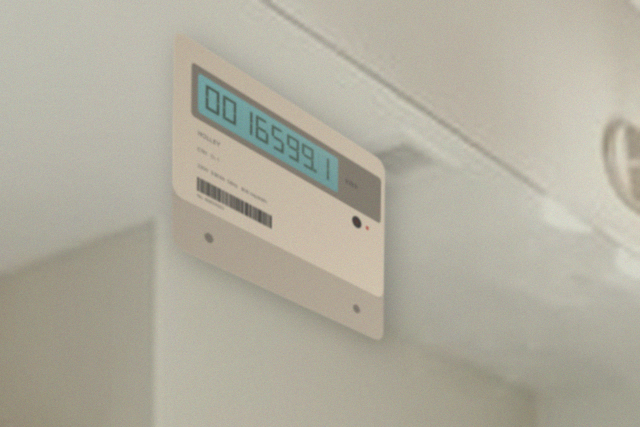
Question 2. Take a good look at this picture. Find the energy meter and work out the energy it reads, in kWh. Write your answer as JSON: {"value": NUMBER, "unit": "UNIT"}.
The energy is {"value": 16599.1, "unit": "kWh"}
